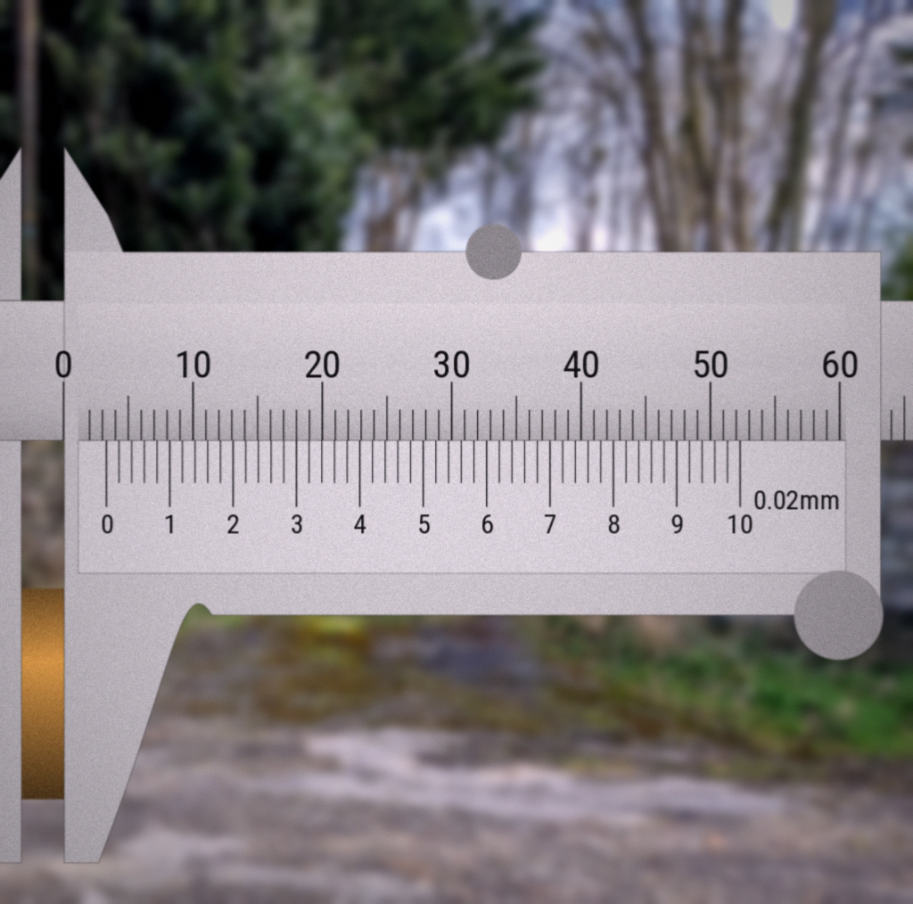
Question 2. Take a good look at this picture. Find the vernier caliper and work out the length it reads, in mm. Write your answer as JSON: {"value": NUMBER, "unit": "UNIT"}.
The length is {"value": 3.3, "unit": "mm"}
